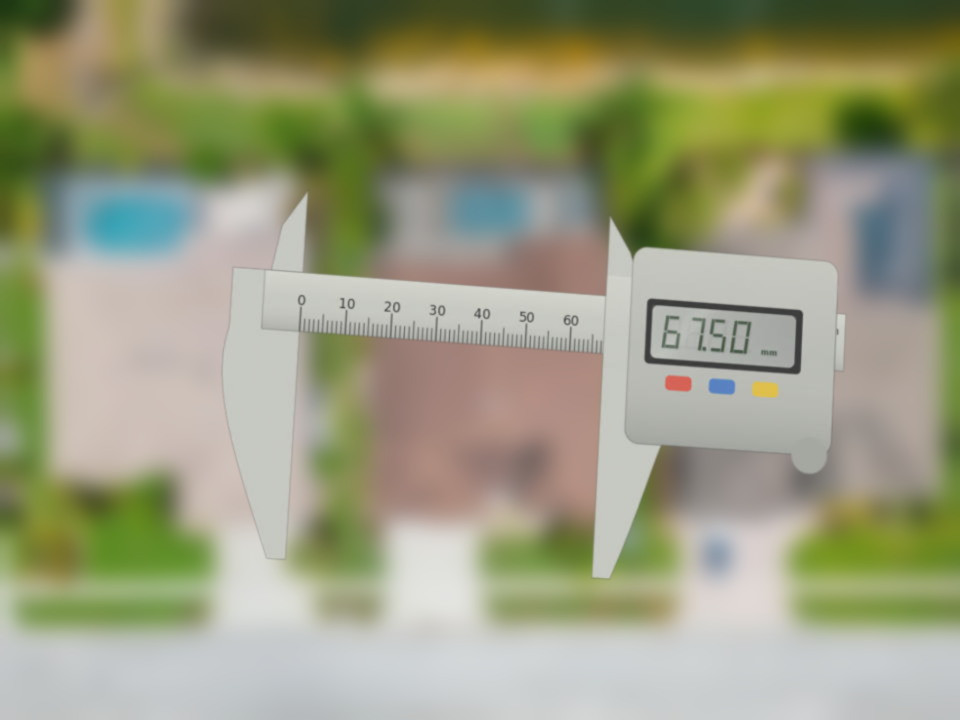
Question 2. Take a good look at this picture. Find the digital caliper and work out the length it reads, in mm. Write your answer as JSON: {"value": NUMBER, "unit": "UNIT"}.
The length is {"value": 67.50, "unit": "mm"}
